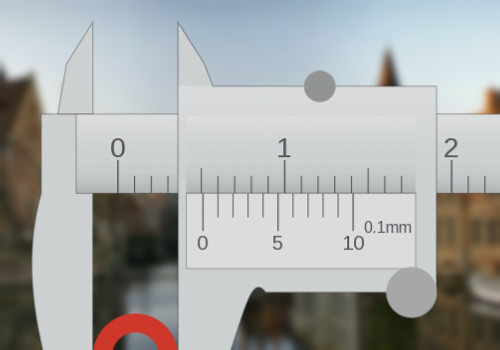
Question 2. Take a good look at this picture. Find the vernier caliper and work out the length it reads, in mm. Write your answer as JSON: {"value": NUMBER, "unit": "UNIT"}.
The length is {"value": 5.1, "unit": "mm"}
